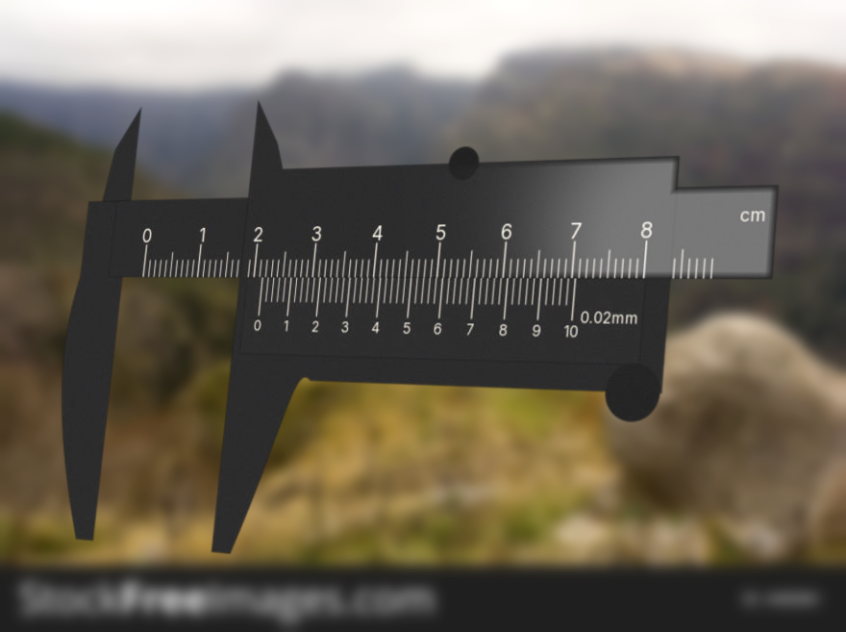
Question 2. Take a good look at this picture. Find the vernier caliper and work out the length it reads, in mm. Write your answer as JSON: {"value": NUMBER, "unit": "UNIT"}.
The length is {"value": 21.5, "unit": "mm"}
